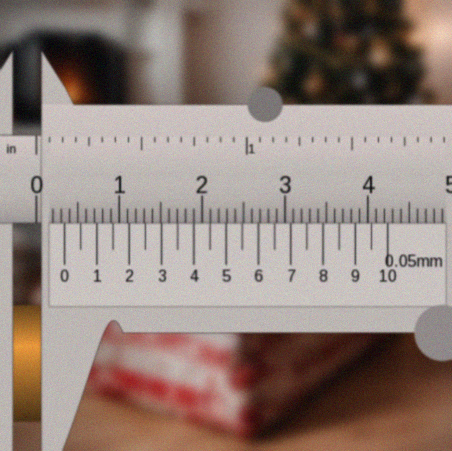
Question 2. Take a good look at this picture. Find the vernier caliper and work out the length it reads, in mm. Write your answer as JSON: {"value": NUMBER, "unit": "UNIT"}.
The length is {"value": 3.4, "unit": "mm"}
